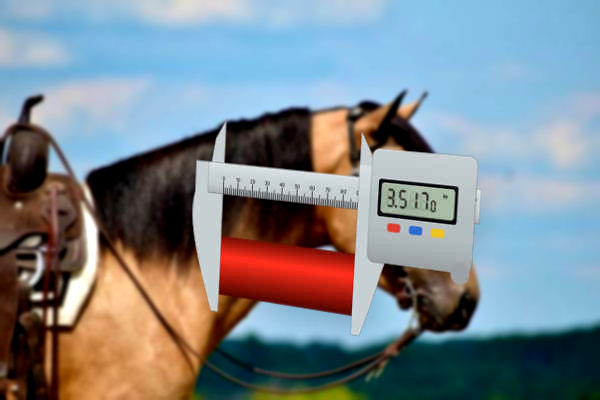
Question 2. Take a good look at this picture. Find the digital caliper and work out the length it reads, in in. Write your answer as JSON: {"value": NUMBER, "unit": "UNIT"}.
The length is {"value": 3.5170, "unit": "in"}
